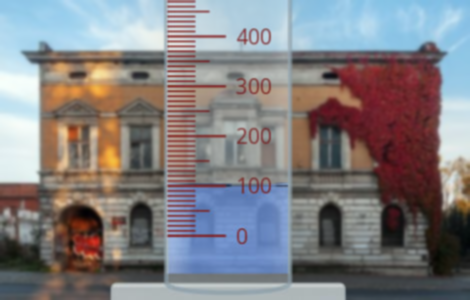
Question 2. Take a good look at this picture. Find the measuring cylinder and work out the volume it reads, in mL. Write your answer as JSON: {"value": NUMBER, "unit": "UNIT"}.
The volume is {"value": 100, "unit": "mL"}
